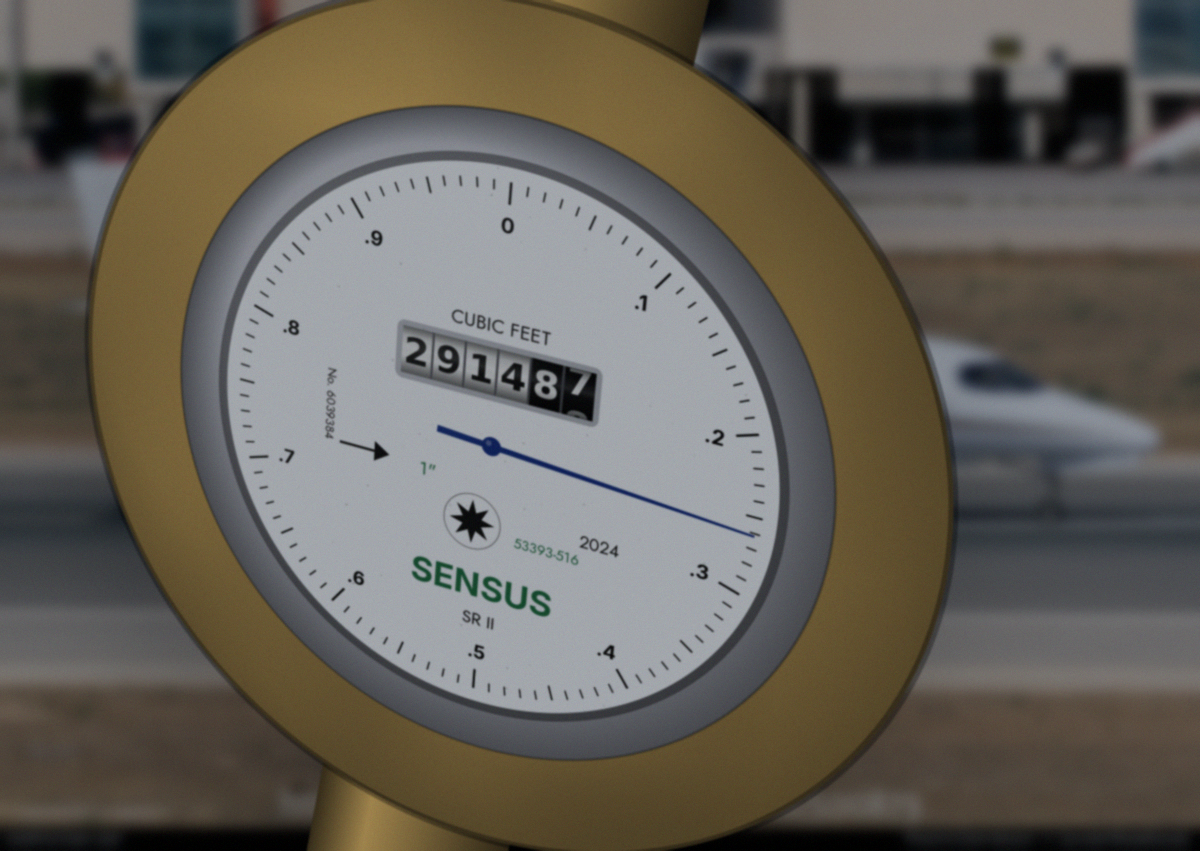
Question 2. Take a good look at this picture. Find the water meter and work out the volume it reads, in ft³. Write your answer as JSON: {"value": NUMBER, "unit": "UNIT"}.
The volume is {"value": 291487.26, "unit": "ft³"}
